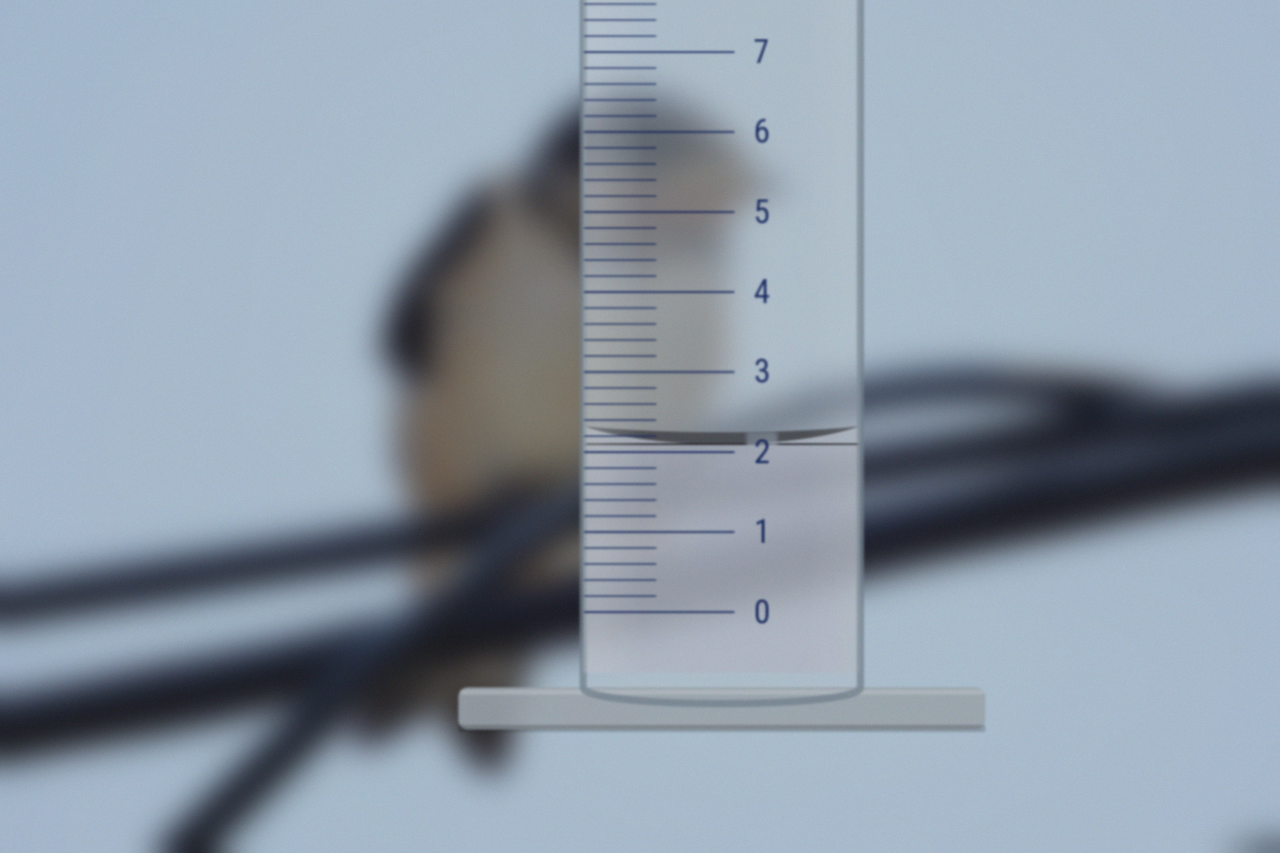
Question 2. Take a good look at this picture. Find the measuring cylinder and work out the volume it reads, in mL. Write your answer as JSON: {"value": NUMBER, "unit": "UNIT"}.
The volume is {"value": 2.1, "unit": "mL"}
